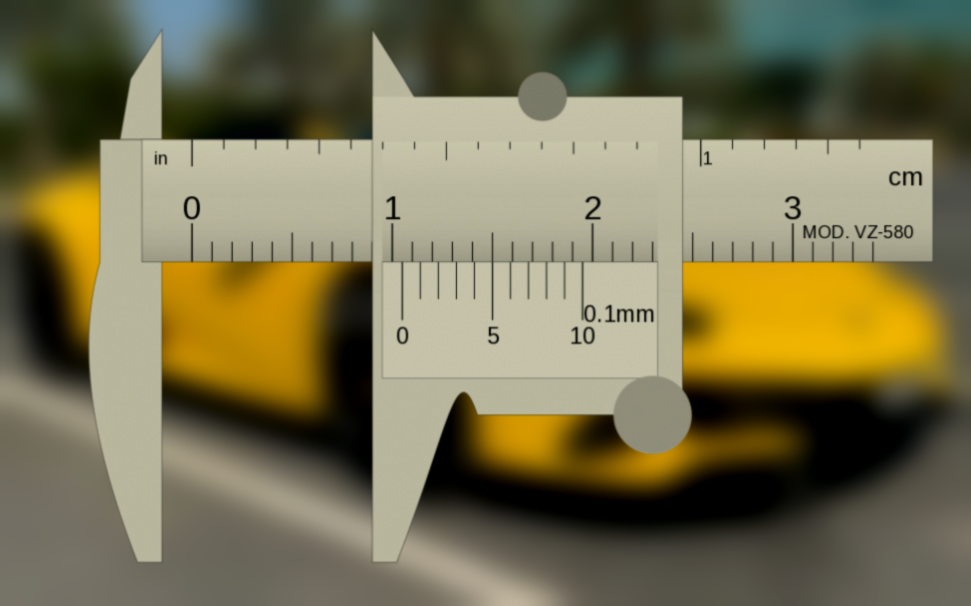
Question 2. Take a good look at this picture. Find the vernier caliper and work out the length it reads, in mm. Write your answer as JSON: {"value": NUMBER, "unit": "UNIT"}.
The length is {"value": 10.5, "unit": "mm"}
